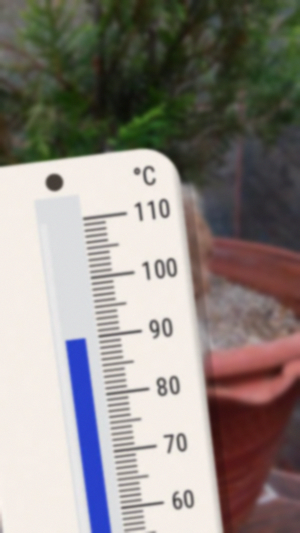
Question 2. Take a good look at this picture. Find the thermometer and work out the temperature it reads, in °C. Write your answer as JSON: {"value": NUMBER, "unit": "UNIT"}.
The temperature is {"value": 90, "unit": "°C"}
